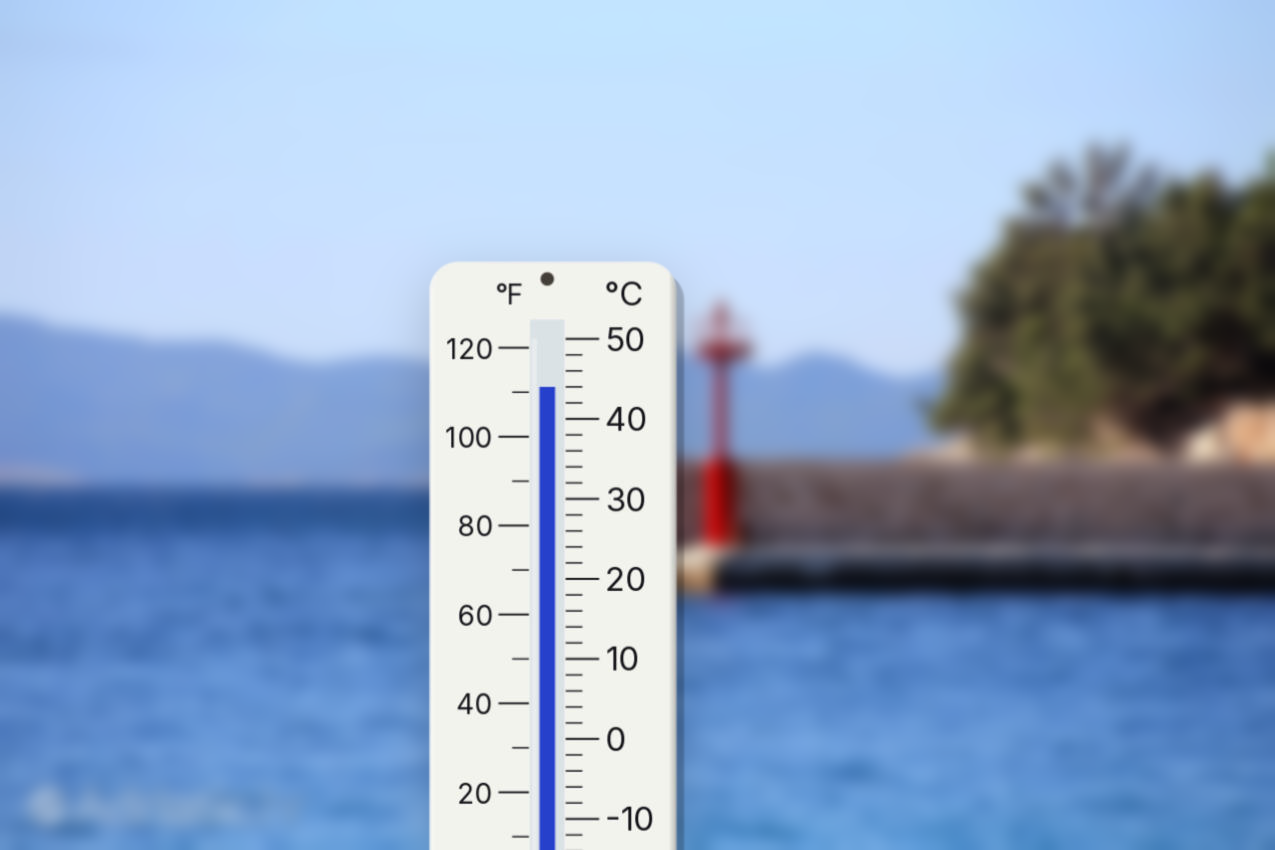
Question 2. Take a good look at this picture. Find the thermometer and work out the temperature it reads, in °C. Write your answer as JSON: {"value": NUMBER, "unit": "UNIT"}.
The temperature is {"value": 44, "unit": "°C"}
